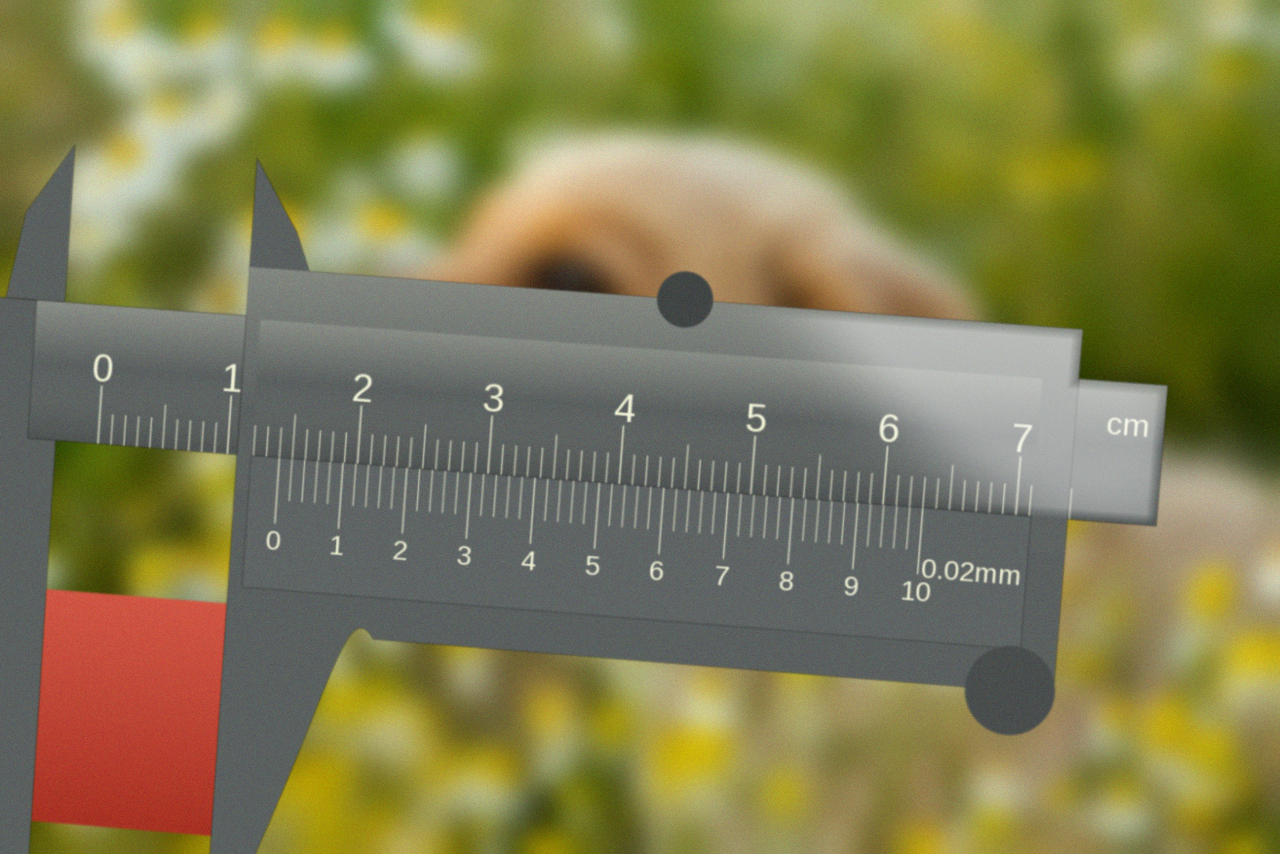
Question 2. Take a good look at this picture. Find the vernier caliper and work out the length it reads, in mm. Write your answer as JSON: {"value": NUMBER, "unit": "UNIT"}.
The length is {"value": 14.0, "unit": "mm"}
